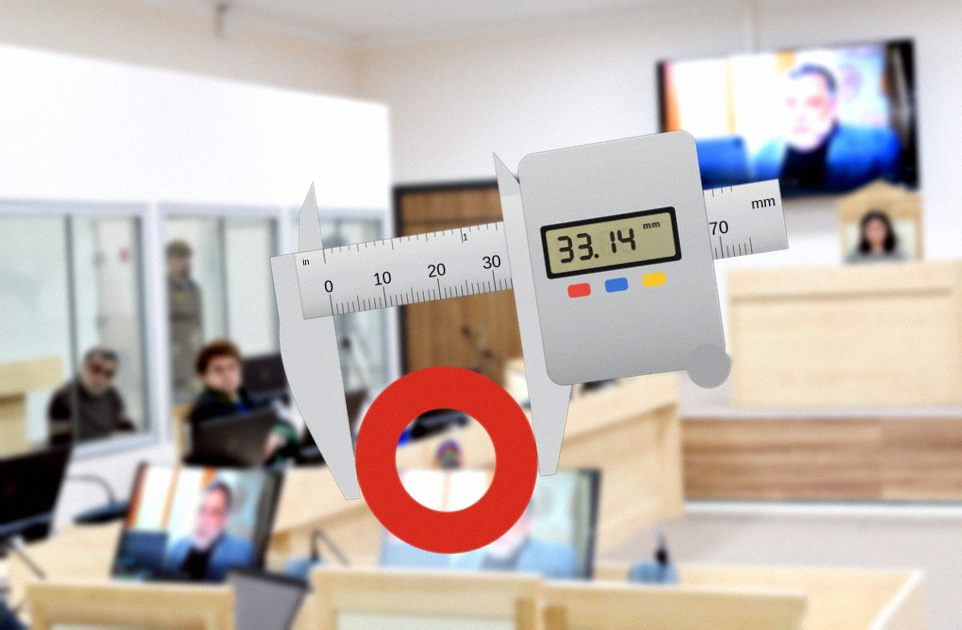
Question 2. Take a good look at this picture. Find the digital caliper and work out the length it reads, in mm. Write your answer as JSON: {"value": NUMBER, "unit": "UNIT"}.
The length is {"value": 33.14, "unit": "mm"}
